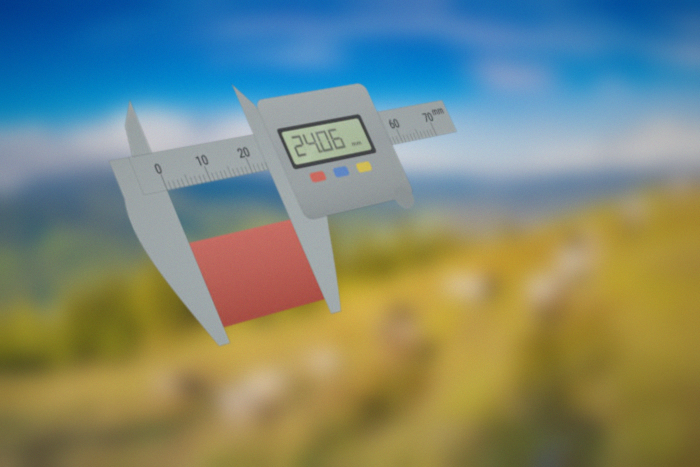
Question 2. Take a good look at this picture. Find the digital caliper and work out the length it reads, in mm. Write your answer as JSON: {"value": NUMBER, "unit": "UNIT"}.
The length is {"value": 24.06, "unit": "mm"}
